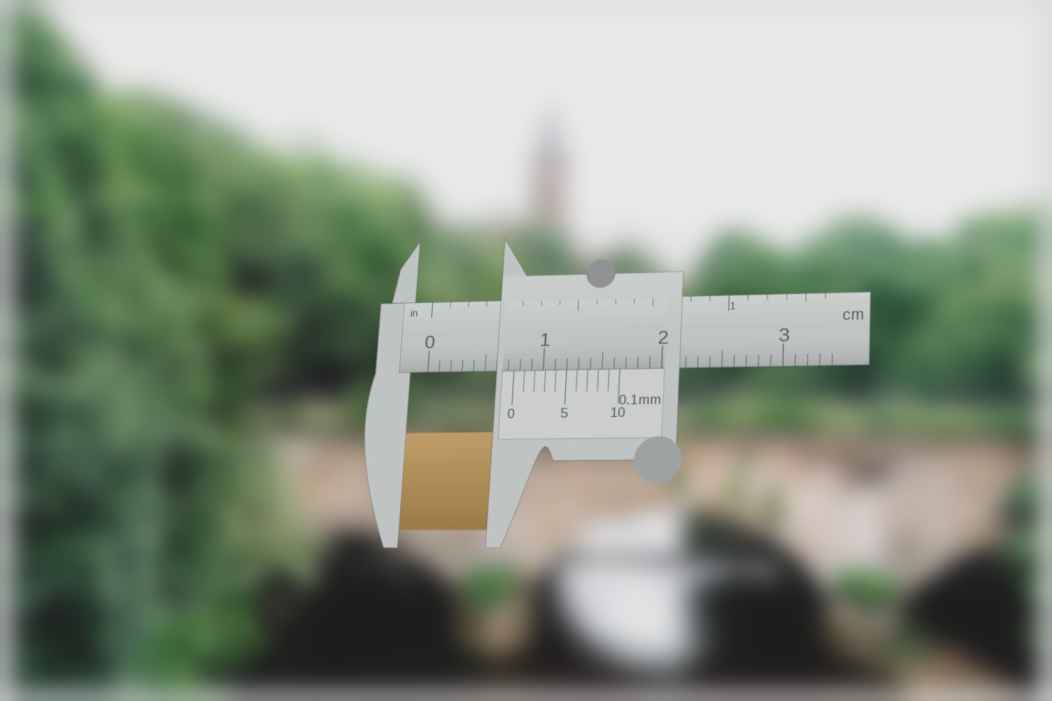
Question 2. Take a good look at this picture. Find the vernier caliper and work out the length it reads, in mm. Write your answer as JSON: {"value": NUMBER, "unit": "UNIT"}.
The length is {"value": 7.5, "unit": "mm"}
